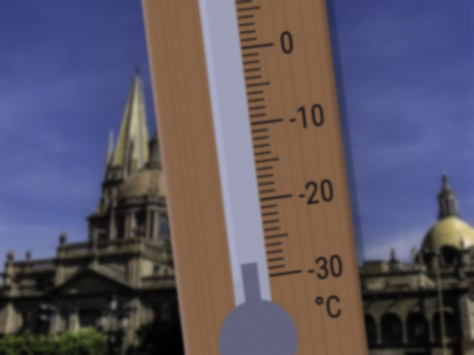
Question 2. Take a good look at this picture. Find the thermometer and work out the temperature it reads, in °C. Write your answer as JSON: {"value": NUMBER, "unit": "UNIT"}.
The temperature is {"value": -28, "unit": "°C"}
